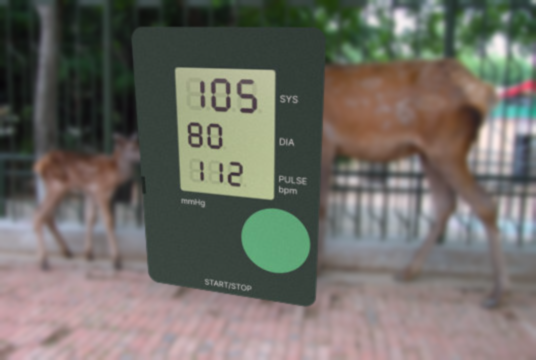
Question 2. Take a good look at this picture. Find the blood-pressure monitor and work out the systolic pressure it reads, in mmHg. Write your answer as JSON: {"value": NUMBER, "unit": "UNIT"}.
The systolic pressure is {"value": 105, "unit": "mmHg"}
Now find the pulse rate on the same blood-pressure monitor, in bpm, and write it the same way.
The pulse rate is {"value": 112, "unit": "bpm"}
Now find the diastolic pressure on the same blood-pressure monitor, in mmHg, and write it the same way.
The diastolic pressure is {"value": 80, "unit": "mmHg"}
